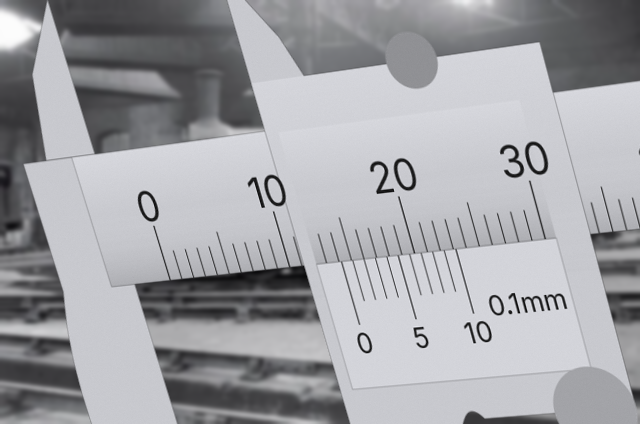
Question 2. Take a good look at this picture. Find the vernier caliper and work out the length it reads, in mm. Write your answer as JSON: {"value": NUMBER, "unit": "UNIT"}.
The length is {"value": 14.2, "unit": "mm"}
